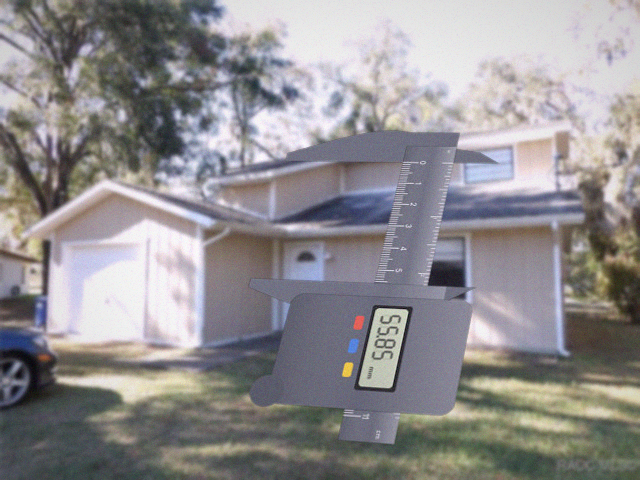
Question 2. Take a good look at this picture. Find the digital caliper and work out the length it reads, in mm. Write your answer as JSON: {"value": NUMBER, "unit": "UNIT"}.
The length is {"value": 55.85, "unit": "mm"}
